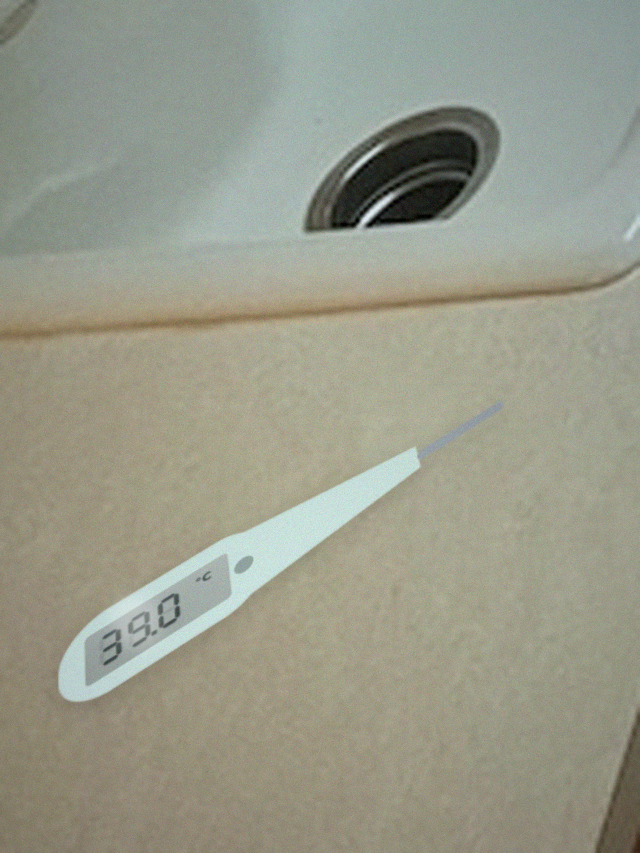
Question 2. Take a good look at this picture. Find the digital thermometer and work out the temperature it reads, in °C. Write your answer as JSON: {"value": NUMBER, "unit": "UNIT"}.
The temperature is {"value": 39.0, "unit": "°C"}
